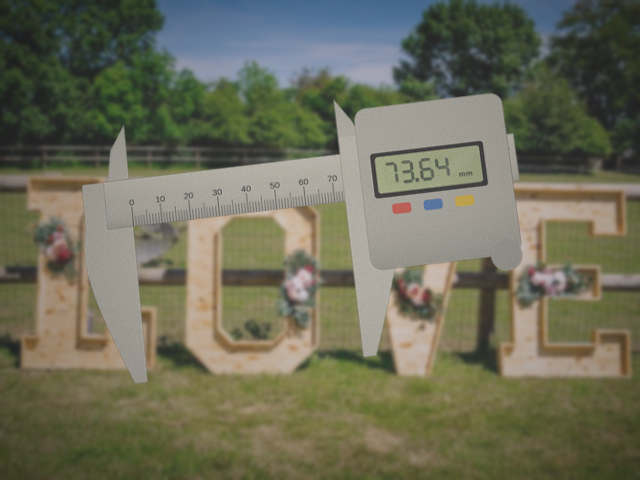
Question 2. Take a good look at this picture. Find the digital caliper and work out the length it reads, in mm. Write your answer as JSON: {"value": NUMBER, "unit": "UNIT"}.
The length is {"value": 73.64, "unit": "mm"}
